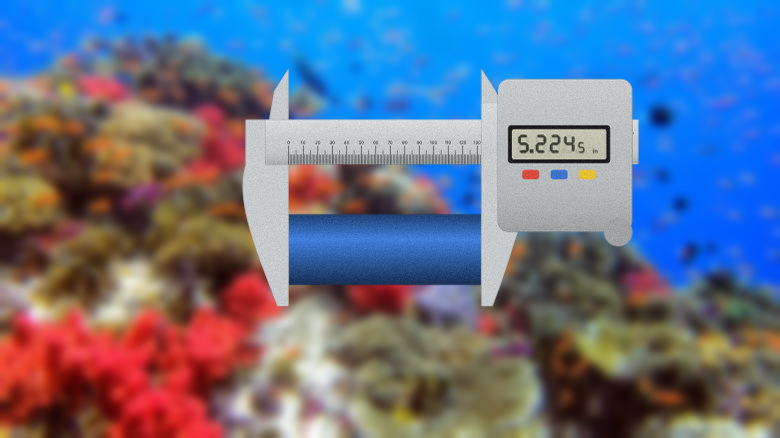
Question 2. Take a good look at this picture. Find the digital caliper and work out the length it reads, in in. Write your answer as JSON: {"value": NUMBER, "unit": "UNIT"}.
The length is {"value": 5.2245, "unit": "in"}
